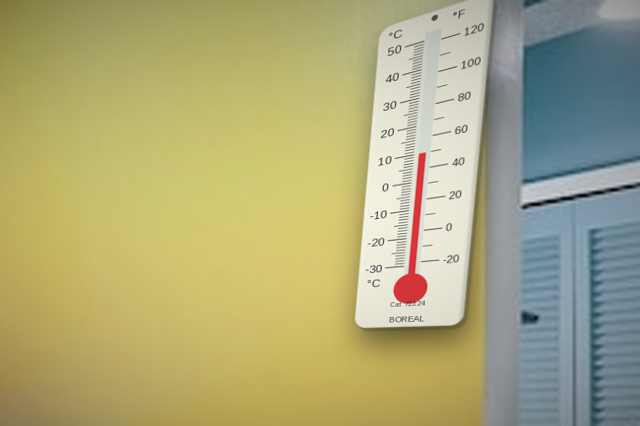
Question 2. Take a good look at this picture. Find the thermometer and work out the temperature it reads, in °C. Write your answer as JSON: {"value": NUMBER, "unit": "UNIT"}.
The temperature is {"value": 10, "unit": "°C"}
